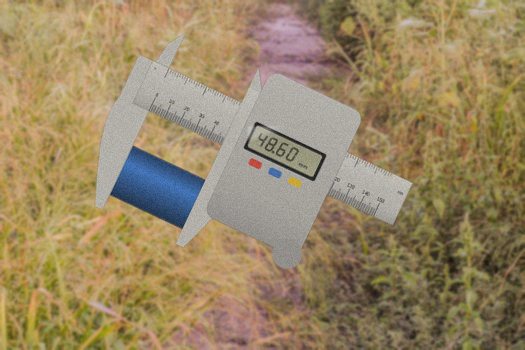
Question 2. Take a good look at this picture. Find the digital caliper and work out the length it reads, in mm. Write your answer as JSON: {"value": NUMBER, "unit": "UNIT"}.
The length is {"value": 48.60, "unit": "mm"}
